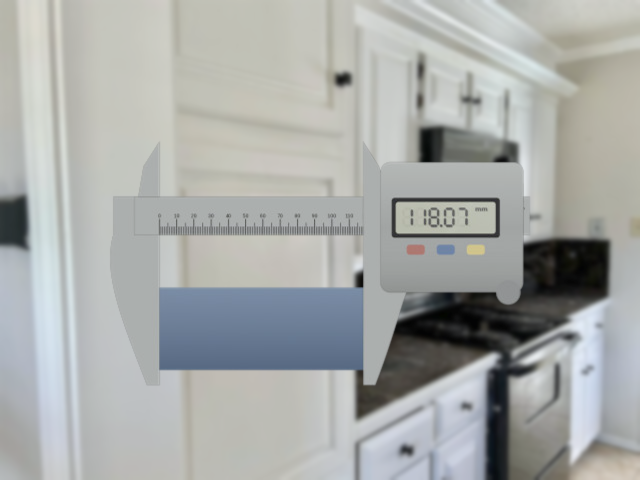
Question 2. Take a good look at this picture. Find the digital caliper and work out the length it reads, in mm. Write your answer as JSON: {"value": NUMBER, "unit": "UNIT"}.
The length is {"value": 118.07, "unit": "mm"}
